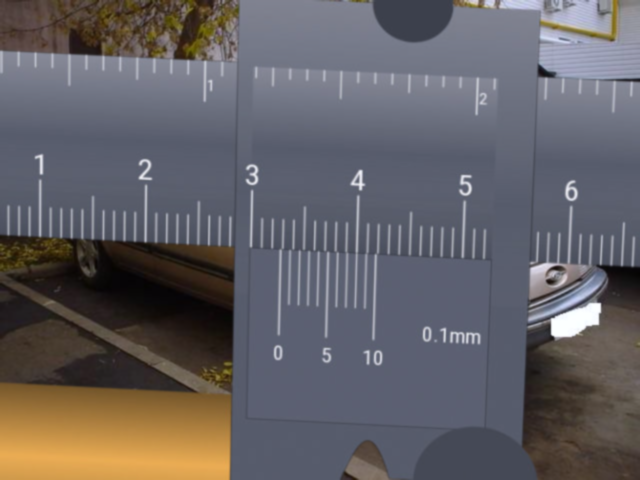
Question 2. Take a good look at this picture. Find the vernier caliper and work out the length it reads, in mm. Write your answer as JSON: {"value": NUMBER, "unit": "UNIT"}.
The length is {"value": 32.8, "unit": "mm"}
